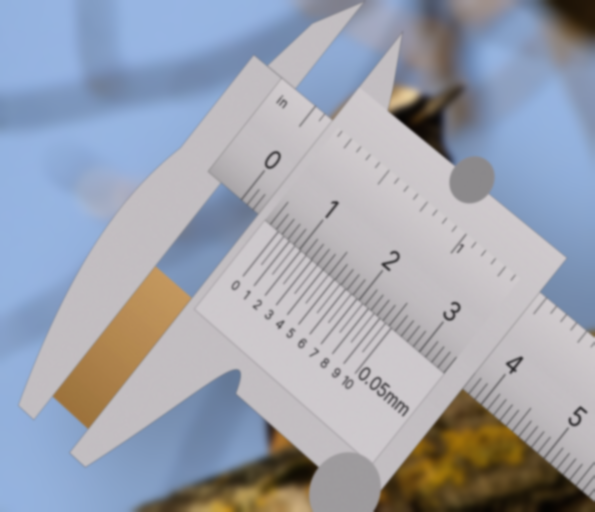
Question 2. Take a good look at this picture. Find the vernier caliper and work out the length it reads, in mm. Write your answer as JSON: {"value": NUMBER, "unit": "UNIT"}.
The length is {"value": 6.4, "unit": "mm"}
